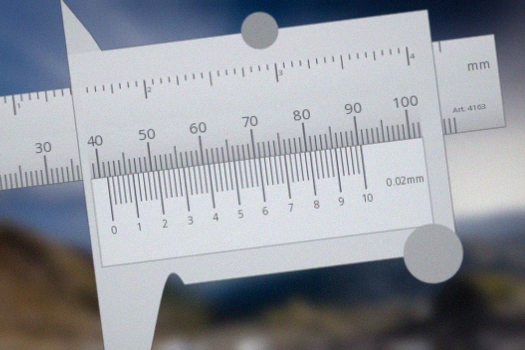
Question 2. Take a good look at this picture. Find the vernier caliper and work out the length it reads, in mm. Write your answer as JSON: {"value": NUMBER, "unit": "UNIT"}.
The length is {"value": 41.5, "unit": "mm"}
